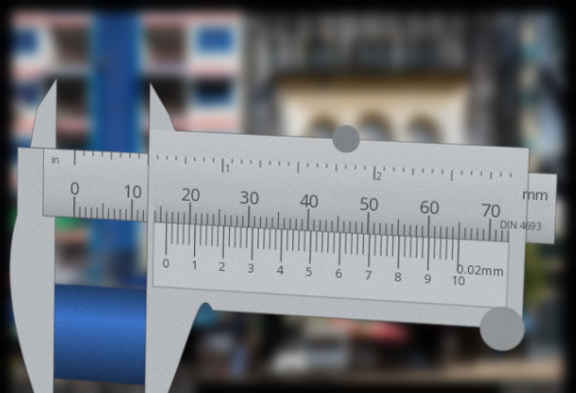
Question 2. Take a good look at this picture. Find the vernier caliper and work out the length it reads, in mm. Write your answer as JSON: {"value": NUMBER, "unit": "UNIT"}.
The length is {"value": 16.0, "unit": "mm"}
